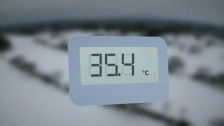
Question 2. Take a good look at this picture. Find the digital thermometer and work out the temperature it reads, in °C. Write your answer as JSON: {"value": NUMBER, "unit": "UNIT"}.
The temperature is {"value": 35.4, "unit": "°C"}
